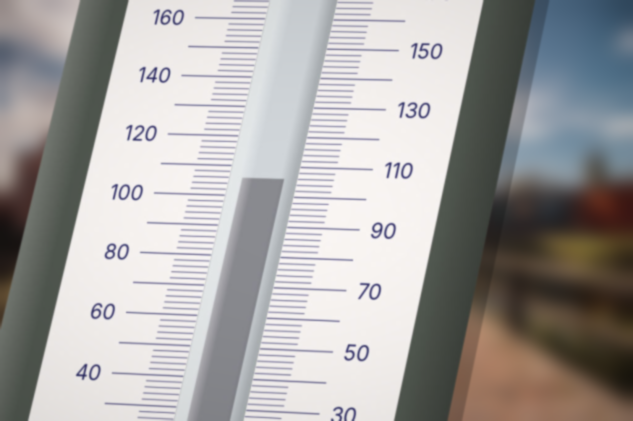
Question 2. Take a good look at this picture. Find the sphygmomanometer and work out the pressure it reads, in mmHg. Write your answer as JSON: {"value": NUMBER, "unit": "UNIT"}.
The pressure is {"value": 106, "unit": "mmHg"}
